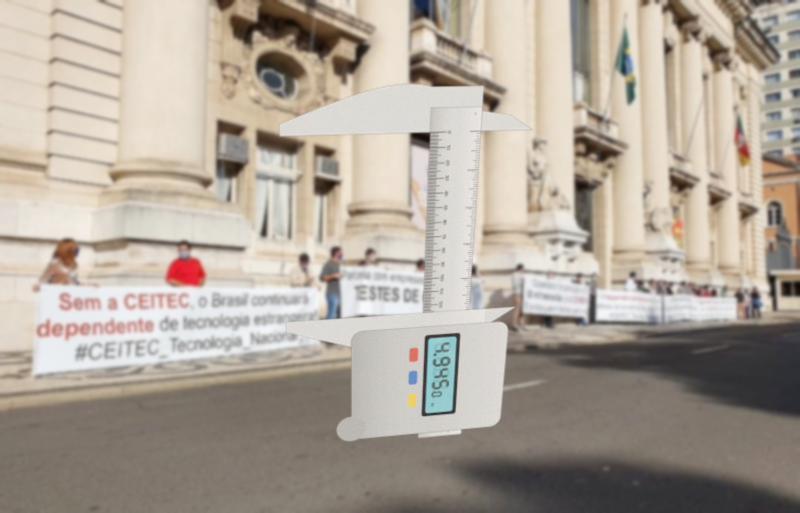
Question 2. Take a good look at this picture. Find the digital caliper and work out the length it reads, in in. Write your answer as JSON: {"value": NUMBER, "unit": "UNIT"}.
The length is {"value": 4.9450, "unit": "in"}
